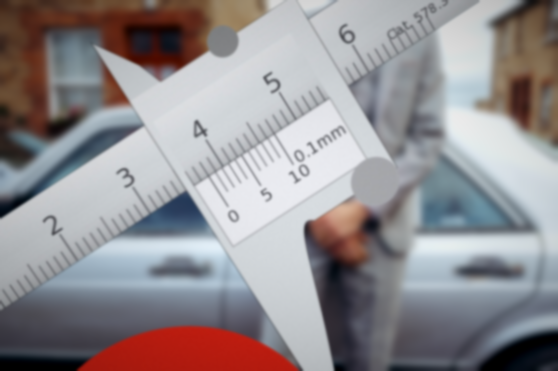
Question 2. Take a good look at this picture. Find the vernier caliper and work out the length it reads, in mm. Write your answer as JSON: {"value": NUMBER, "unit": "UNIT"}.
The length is {"value": 38.0, "unit": "mm"}
